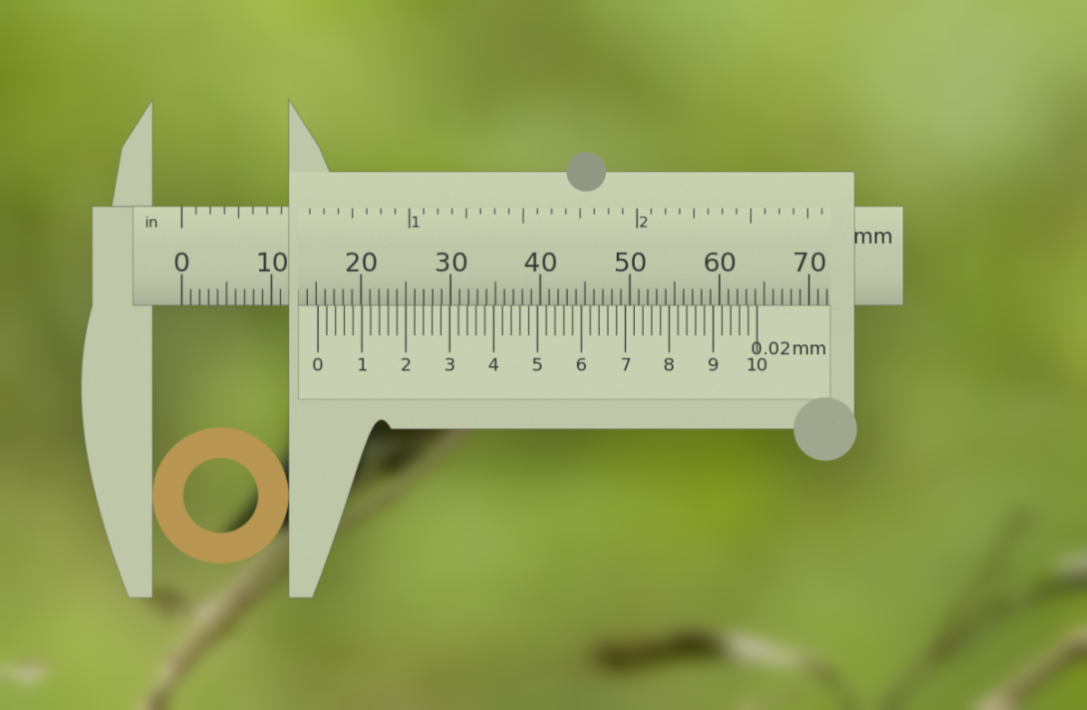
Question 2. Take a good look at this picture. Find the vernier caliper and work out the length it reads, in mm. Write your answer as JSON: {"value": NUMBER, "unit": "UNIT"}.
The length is {"value": 15.2, "unit": "mm"}
